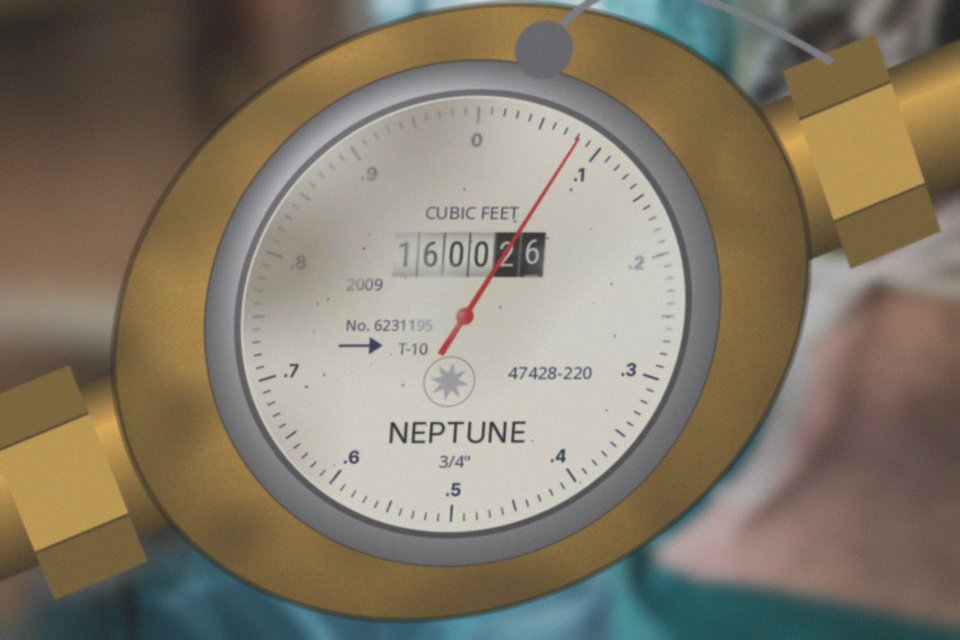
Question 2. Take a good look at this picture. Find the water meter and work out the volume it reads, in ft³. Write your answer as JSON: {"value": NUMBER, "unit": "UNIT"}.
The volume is {"value": 160026.08, "unit": "ft³"}
